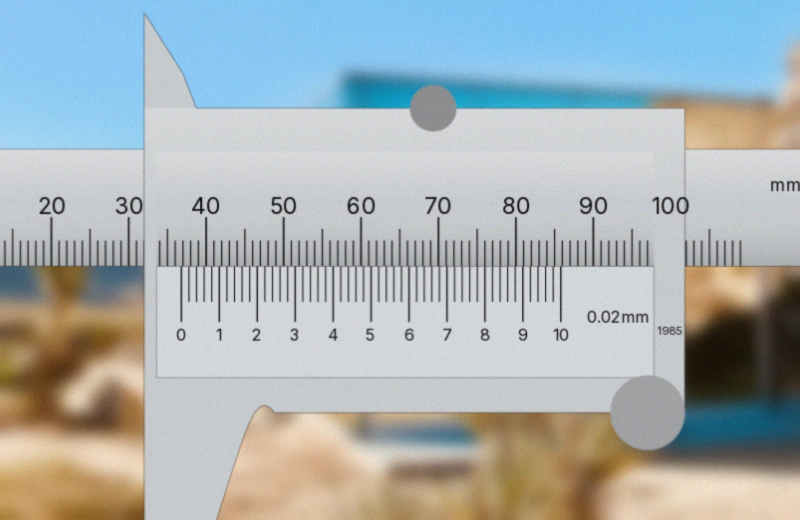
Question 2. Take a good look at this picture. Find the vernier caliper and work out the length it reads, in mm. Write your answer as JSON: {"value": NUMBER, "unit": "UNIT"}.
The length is {"value": 36.8, "unit": "mm"}
